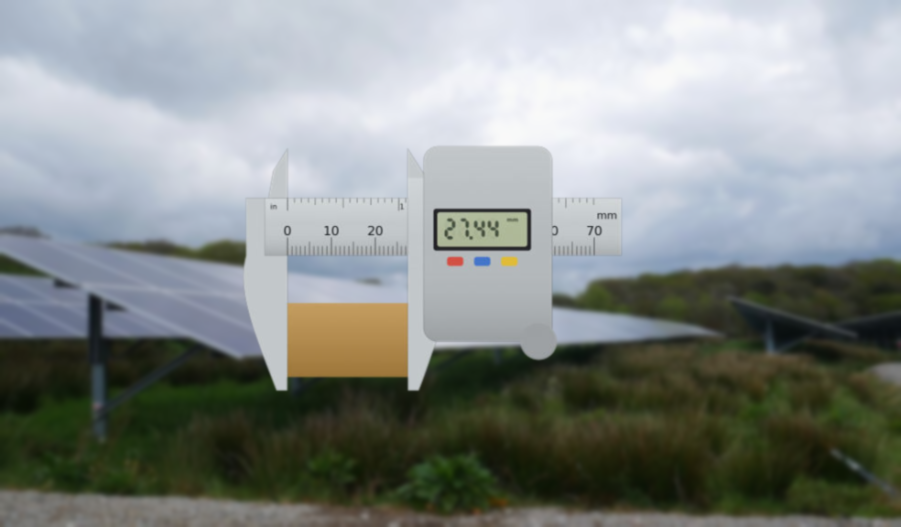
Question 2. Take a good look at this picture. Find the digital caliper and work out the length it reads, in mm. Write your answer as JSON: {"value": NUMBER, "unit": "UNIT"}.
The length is {"value": 27.44, "unit": "mm"}
